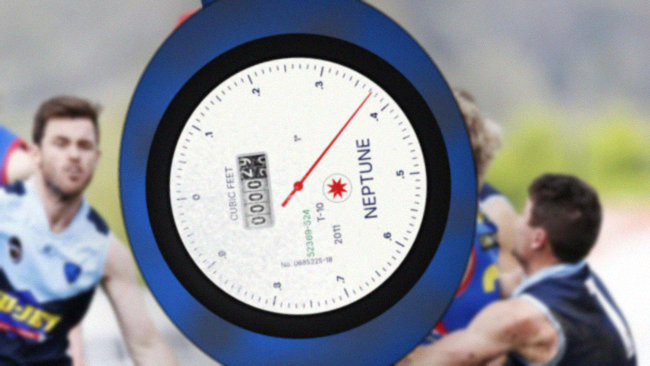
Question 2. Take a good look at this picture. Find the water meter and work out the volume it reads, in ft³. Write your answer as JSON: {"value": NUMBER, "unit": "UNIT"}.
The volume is {"value": 29.37, "unit": "ft³"}
